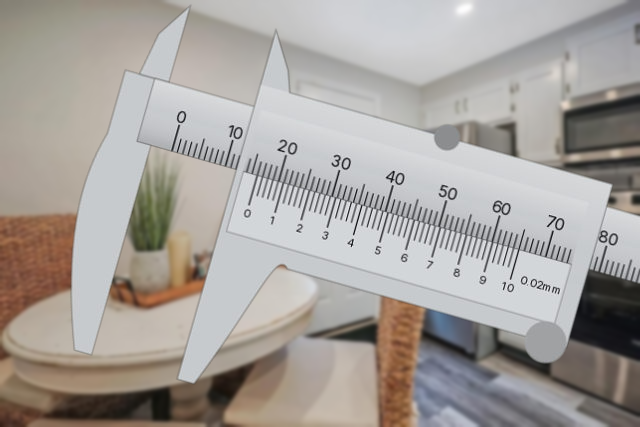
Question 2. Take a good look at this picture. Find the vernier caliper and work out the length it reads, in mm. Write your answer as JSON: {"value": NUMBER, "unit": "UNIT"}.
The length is {"value": 16.0, "unit": "mm"}
